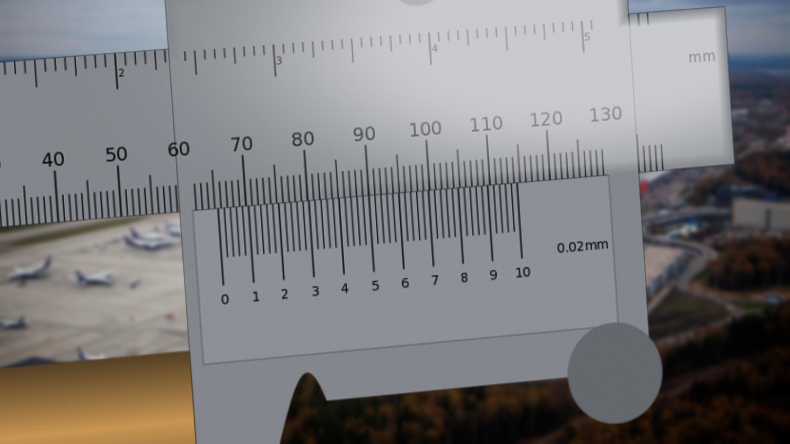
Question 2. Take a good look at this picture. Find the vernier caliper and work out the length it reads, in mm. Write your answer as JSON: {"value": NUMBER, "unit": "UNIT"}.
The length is {"value": 65.5, "unit": "mm"}
